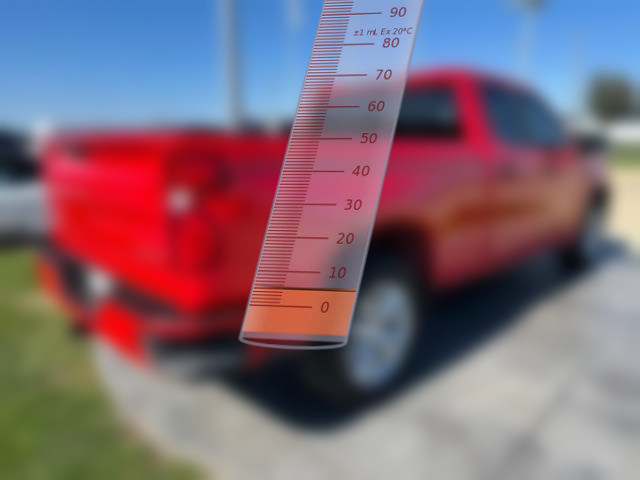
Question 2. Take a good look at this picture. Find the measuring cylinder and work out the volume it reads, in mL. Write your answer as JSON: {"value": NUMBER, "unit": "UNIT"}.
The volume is {"value": 5, "unit": "mL"}
